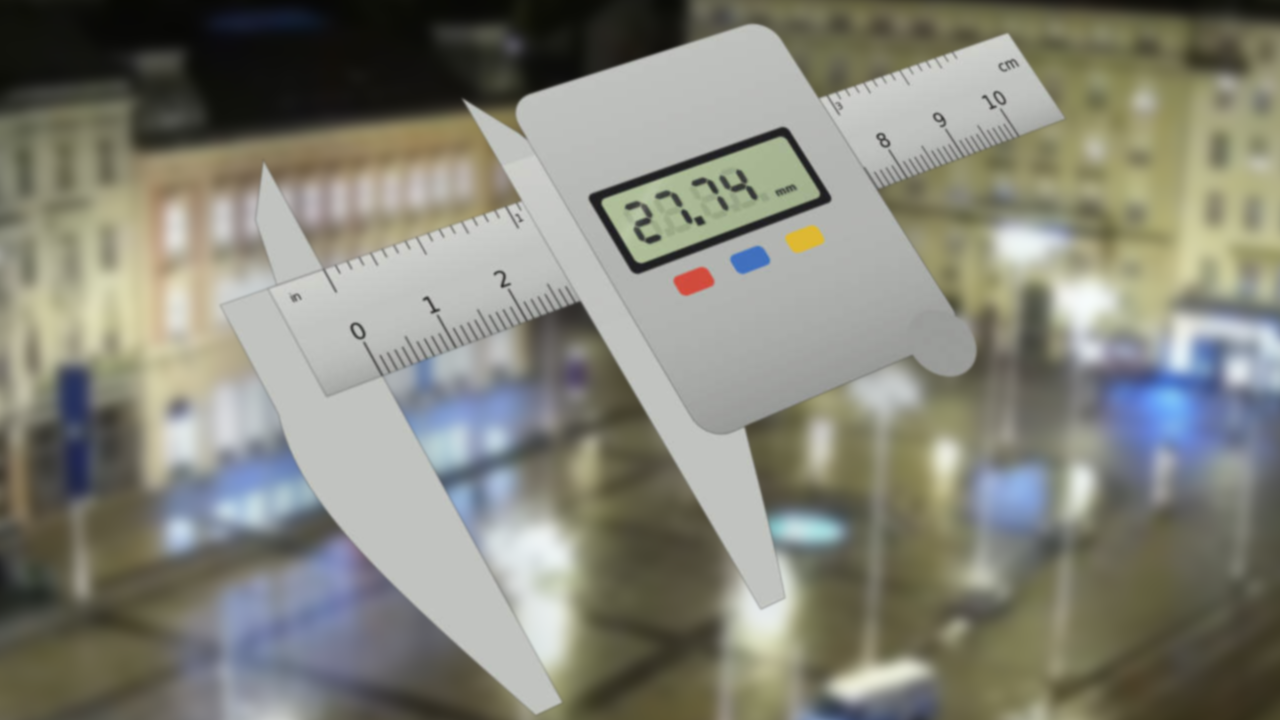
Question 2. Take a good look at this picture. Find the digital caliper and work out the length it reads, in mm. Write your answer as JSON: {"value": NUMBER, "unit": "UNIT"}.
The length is {"value": 27.74, "unit": "mm"}
